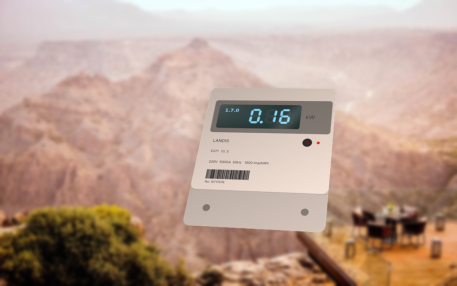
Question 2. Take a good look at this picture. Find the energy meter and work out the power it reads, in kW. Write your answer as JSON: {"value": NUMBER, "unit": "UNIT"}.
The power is {"value": 0.16, "unit": "kW"}
